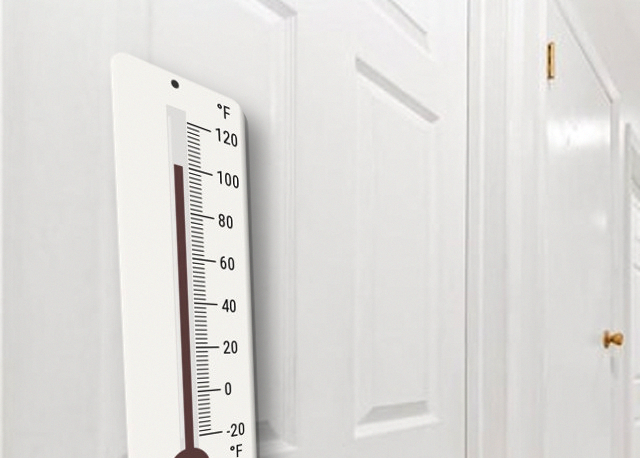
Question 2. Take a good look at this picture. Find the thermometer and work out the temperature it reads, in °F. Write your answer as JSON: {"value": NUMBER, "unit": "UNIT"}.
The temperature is {"value": 100, "unit": "°F"}
